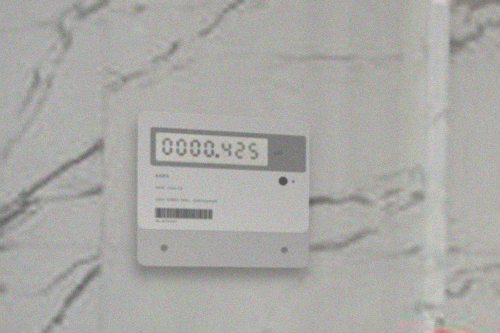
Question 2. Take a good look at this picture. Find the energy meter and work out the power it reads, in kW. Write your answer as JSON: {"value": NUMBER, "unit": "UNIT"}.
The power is {"value": 0.425, "unit": "kW"}
